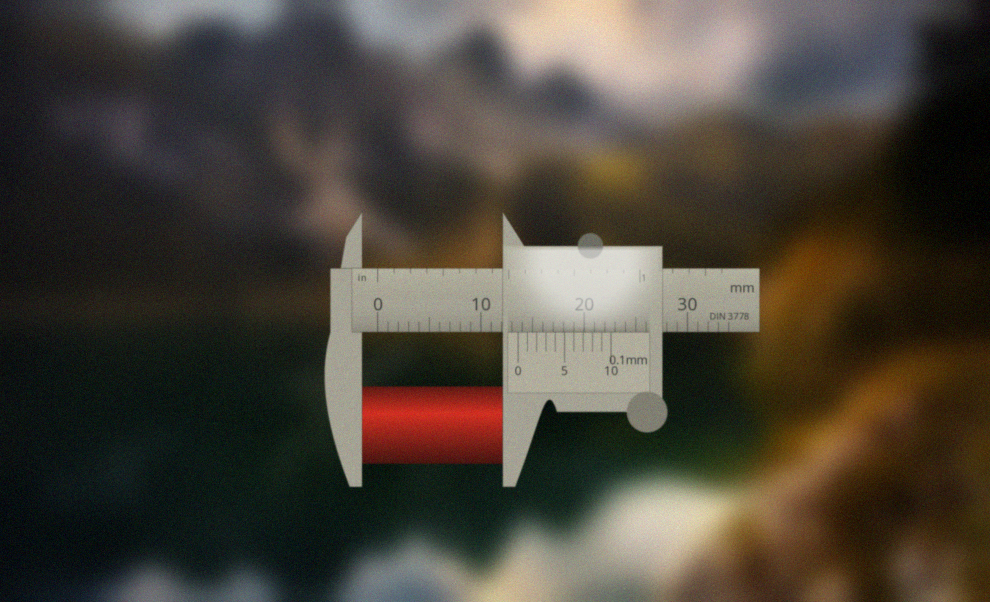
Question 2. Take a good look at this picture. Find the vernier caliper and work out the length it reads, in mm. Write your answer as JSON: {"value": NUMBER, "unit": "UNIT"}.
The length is {"value": 13.6, "unit": "mm"}
